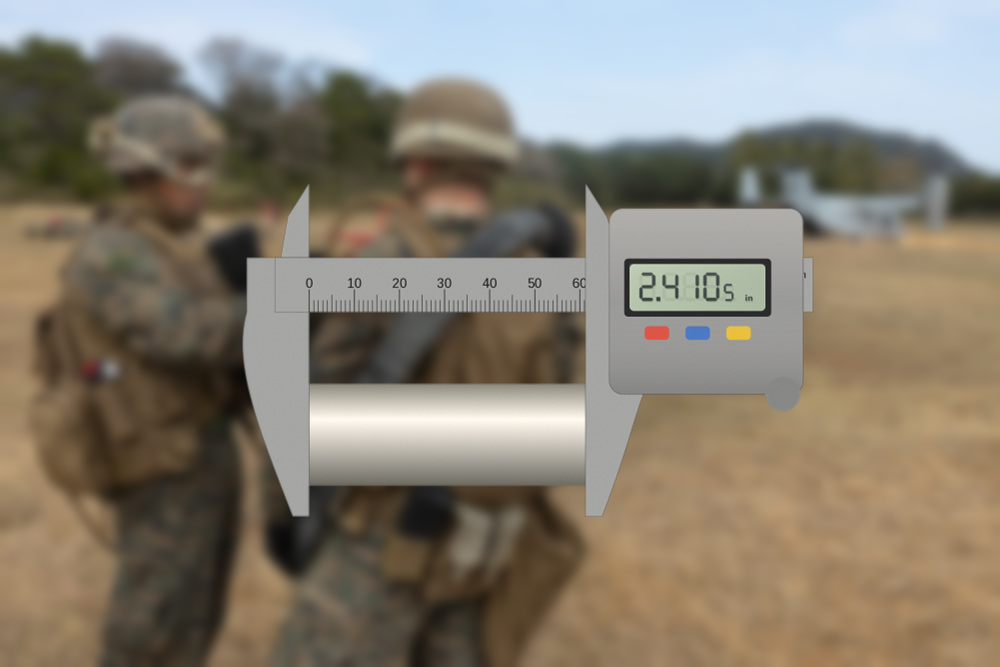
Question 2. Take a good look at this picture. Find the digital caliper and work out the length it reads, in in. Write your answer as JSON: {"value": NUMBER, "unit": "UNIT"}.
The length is {"value": 2.4105, "unit": "in"}
